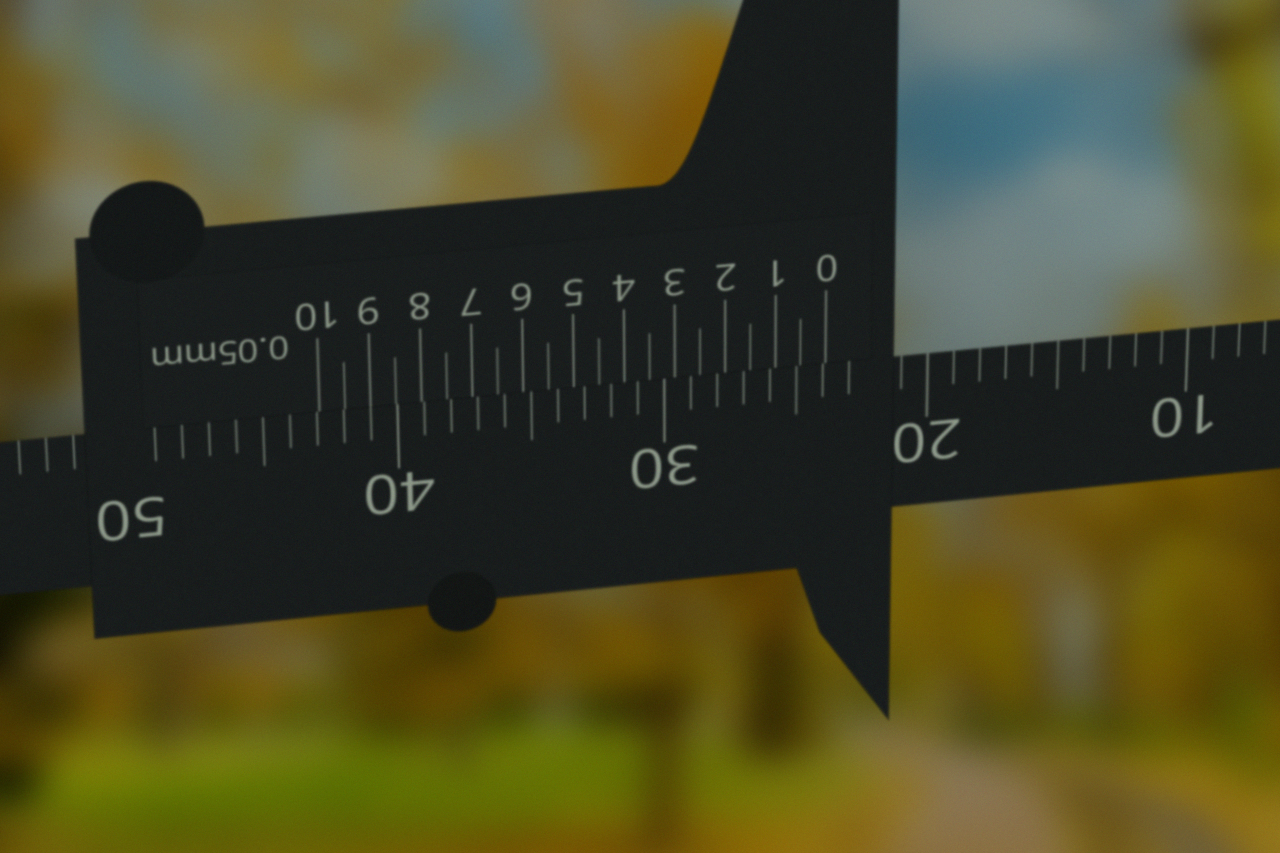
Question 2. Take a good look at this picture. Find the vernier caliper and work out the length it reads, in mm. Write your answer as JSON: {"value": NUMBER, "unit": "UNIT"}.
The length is {"value": 23.9, "unit": "mm"}
